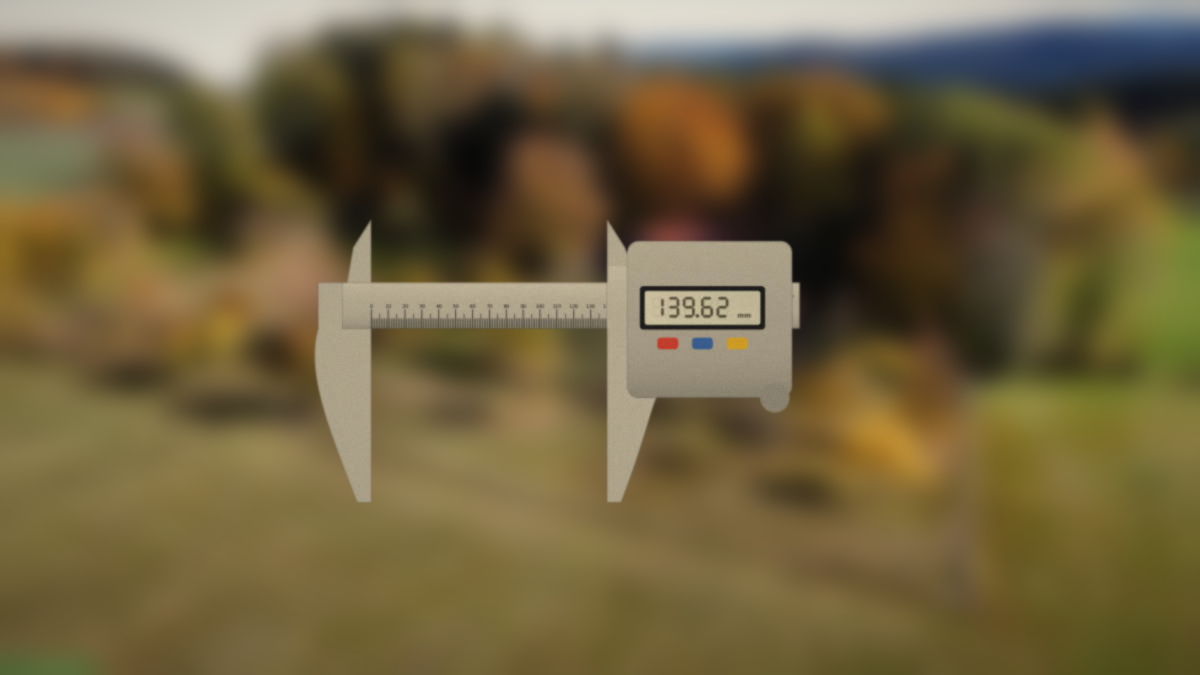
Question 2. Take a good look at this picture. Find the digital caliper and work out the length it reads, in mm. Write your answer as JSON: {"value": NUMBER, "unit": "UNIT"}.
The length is {"value": 139.62, "unit": "mm"}
